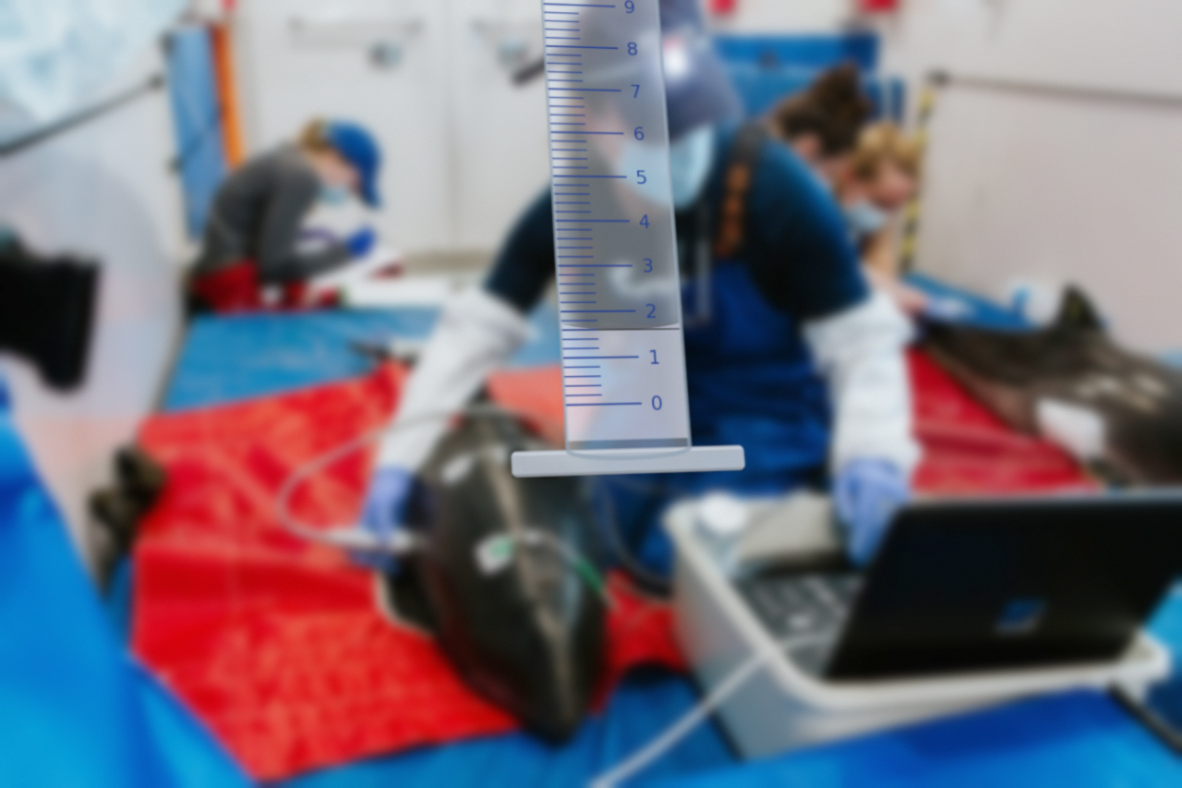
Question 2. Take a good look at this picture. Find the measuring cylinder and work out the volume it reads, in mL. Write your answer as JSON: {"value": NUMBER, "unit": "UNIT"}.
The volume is {"value": 1.6, "unit": "mL"}
